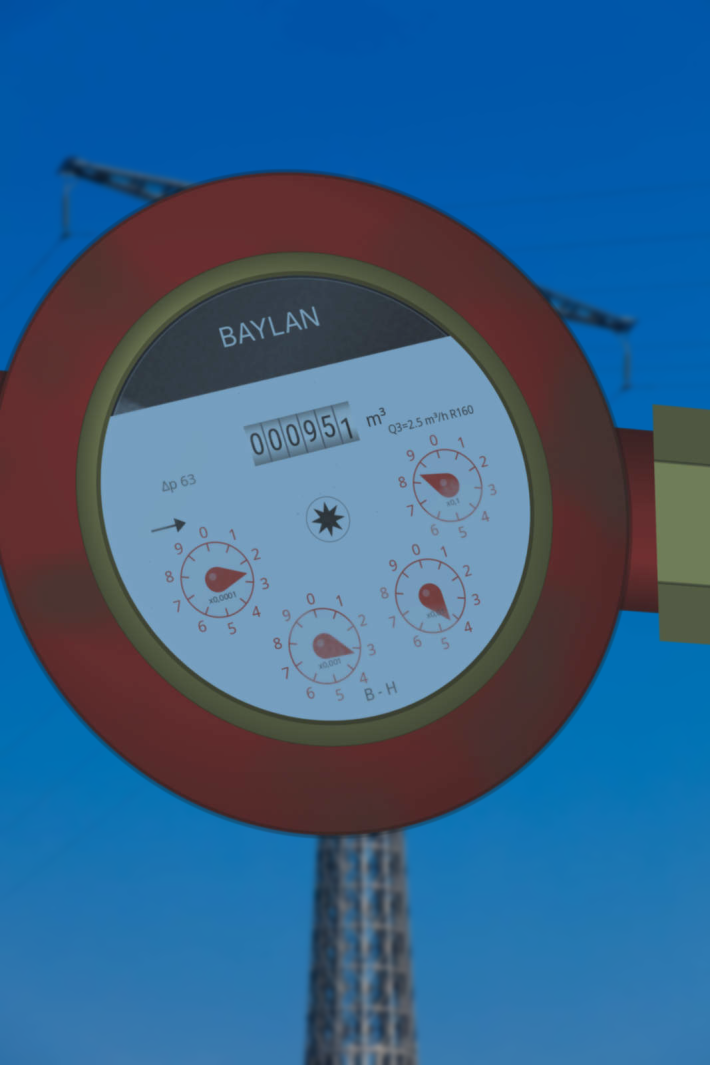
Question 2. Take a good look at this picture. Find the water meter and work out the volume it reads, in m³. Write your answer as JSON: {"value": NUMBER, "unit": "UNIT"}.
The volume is {"value": 950.8432, "unit": "m³"}
